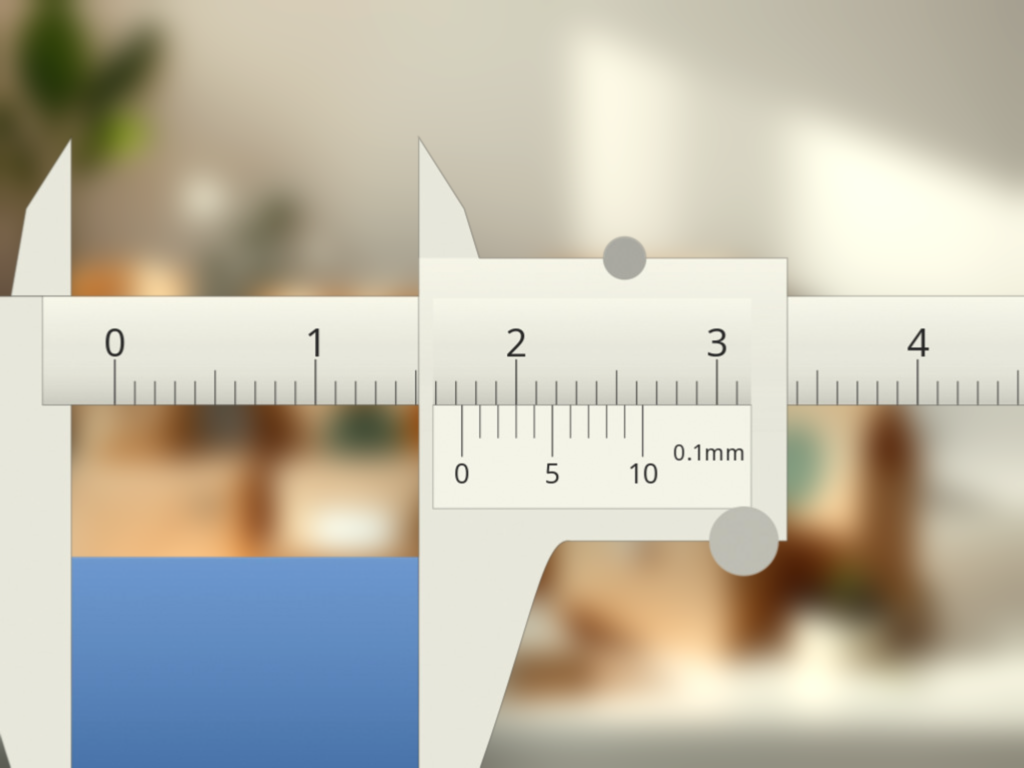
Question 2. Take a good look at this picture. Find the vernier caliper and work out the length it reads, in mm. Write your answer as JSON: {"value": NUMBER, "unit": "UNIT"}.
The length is {"value": 17.3, "unit": "mm"}
